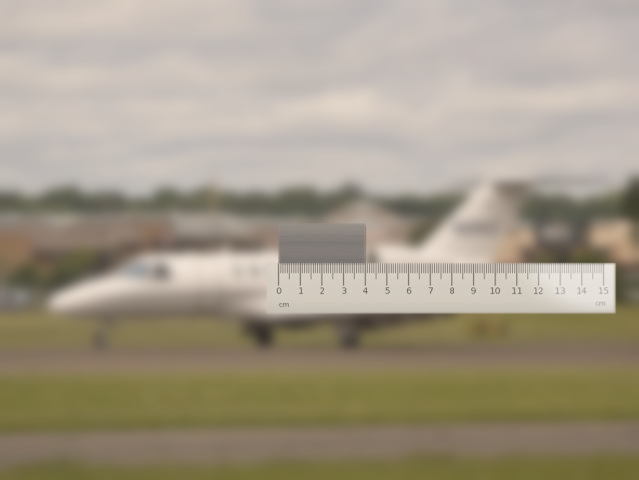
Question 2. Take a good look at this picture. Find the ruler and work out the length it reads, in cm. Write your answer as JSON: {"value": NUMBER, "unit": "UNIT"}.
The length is {"value": 4, "unit": "cm"}
